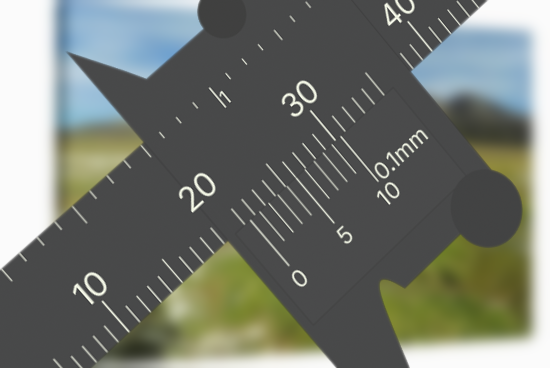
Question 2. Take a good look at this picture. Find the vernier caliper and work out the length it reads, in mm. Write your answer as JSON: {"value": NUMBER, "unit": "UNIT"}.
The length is {"value": 21.5, "unit": "mm"}
